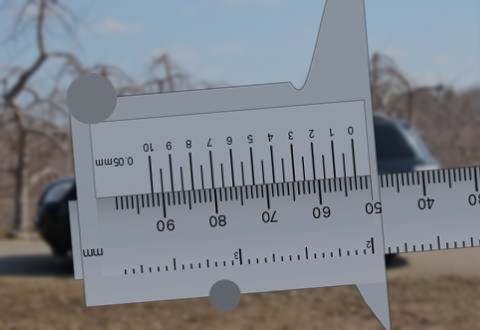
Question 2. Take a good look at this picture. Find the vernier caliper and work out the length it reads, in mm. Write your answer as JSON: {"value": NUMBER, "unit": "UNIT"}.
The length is {"value": 53.0, "unit": "mm"}
